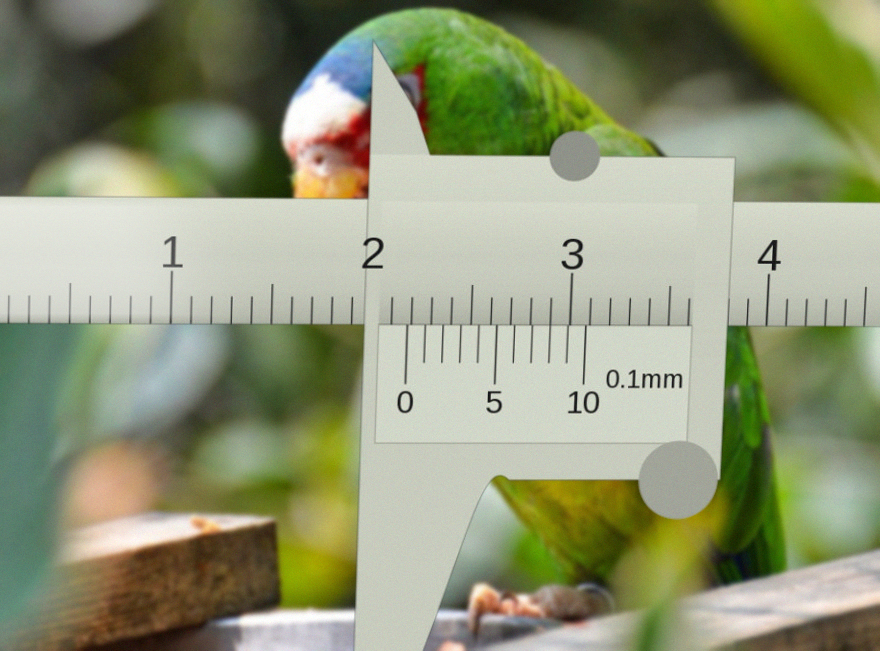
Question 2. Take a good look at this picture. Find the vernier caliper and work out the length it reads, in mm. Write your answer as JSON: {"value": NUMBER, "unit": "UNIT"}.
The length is {"value": 21.8, "unit": "mm"}
